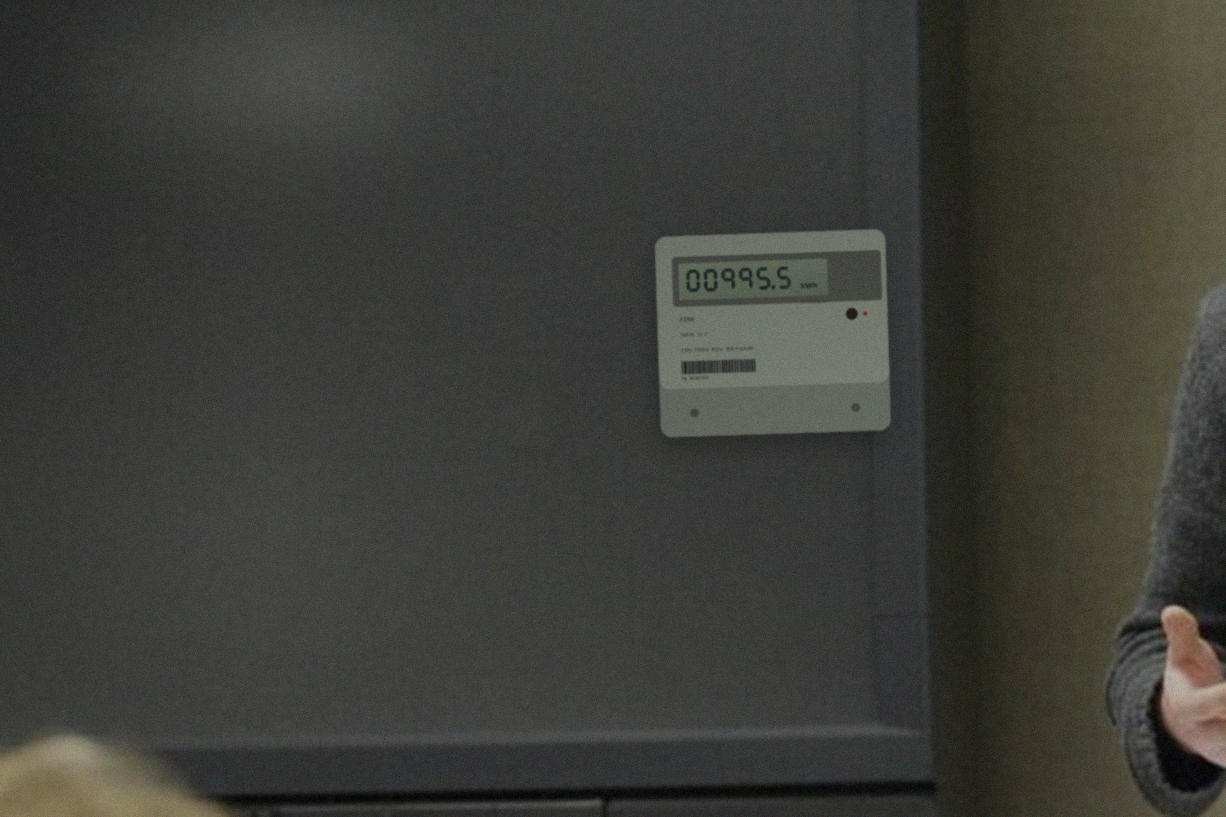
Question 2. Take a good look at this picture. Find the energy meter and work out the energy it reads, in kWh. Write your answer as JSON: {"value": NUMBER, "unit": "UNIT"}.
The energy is {"value": 995.5, "unit": "kWh"}
